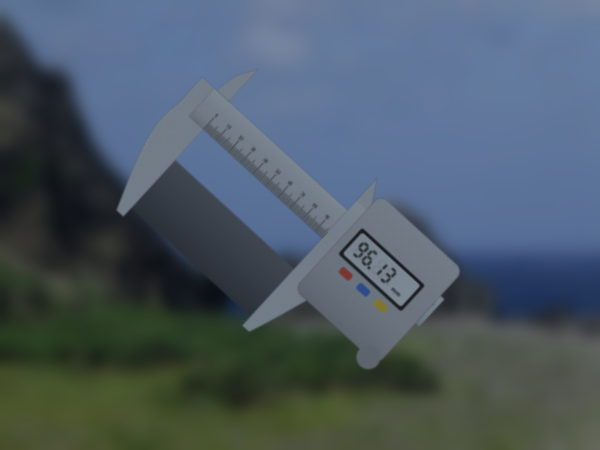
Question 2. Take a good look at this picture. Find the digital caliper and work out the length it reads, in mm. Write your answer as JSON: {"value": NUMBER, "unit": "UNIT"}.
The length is {"value": 96.13, "unit": "mm"}
